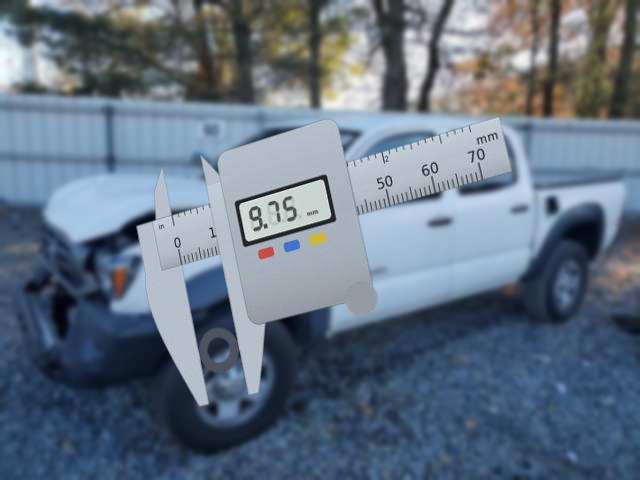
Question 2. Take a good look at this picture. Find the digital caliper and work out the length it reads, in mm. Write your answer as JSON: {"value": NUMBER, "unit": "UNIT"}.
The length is {"value": 9.75, "unit": "mm"}
